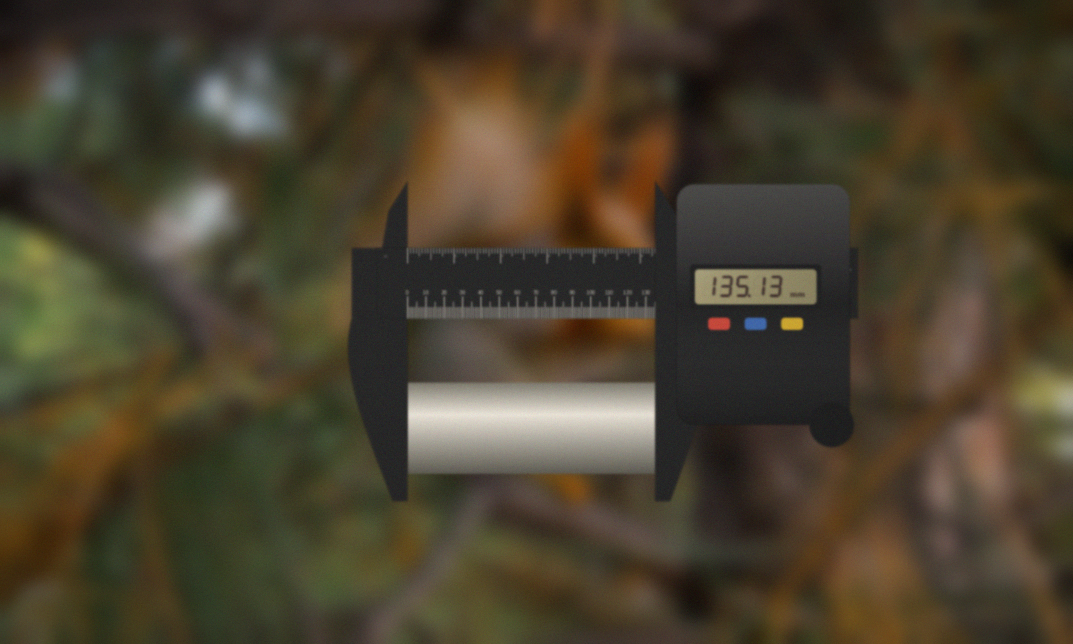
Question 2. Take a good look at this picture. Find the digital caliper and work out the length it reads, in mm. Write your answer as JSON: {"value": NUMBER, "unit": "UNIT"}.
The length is {"value": 135.13, "unit": "mm"}
